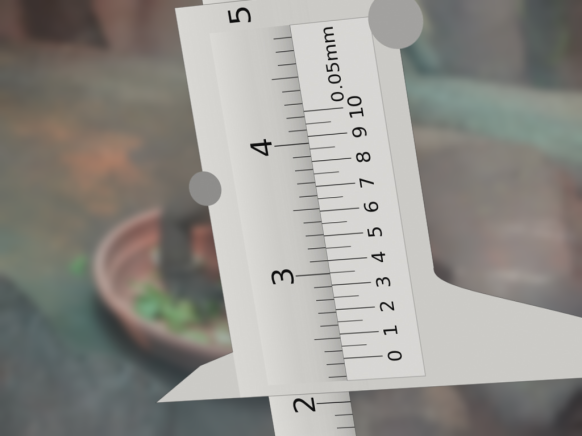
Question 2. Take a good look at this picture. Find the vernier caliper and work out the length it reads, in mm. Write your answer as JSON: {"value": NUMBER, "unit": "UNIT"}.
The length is {"value": 23.4, "unit": "mm"}
